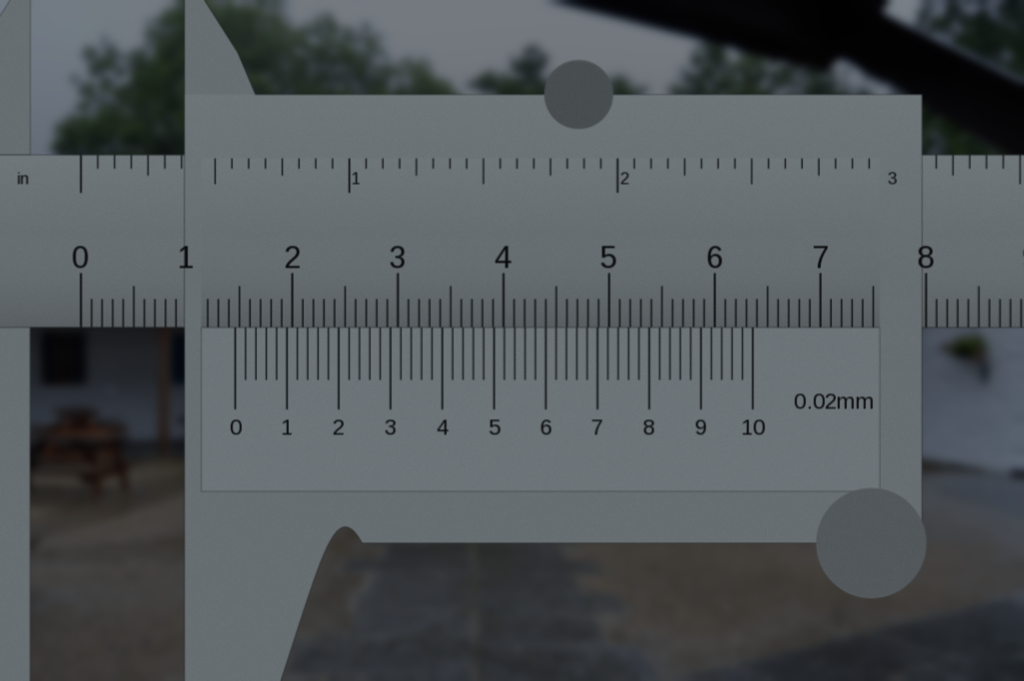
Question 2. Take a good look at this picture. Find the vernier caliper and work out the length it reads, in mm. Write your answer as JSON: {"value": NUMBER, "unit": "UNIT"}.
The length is {"value": 14.6, "unit": "mm"}
